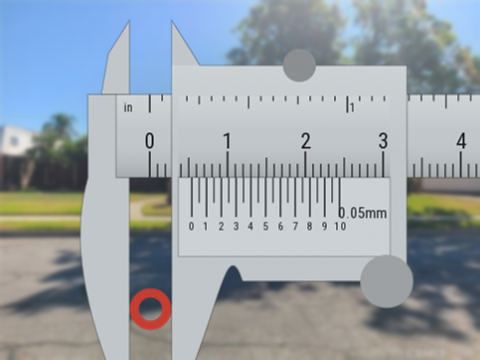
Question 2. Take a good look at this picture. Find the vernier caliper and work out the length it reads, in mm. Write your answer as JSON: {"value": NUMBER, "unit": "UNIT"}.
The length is {"value": 5.4, "unit": "mm"}
